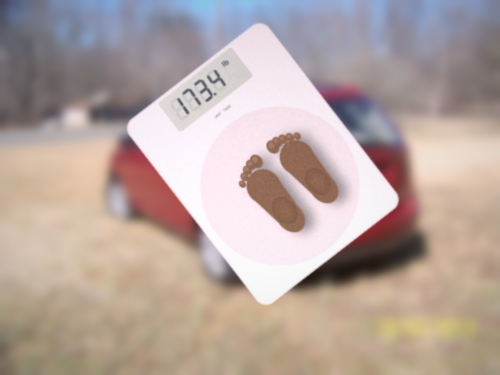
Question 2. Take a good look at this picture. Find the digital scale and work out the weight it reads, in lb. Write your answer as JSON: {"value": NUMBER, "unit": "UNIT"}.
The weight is {"value": 173.4, "unit": "lb"}
